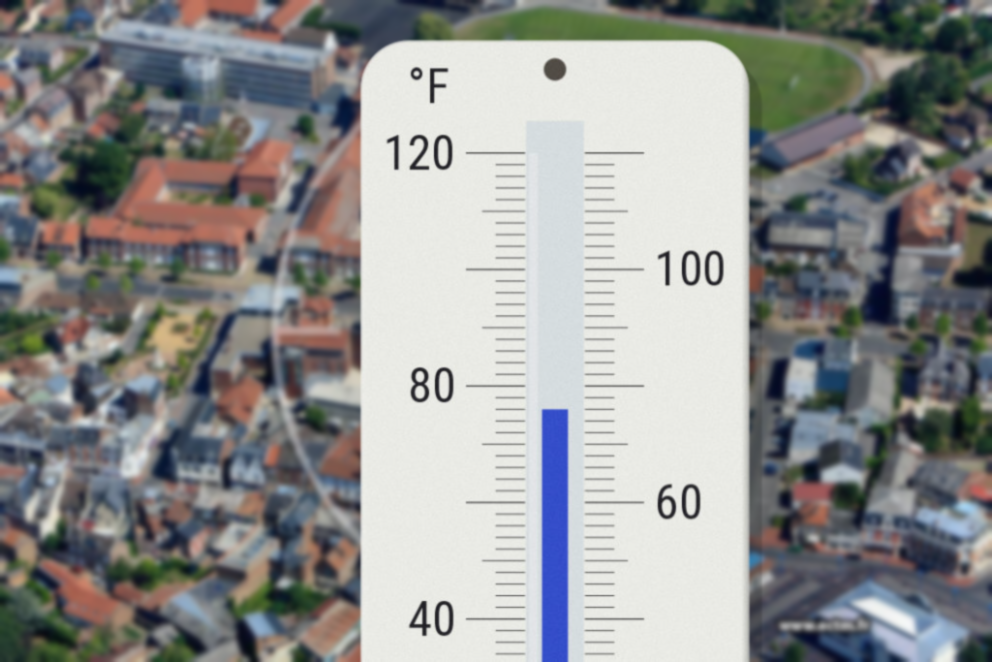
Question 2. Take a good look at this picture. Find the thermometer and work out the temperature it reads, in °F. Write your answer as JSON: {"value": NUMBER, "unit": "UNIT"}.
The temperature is {"value": 76, "unit": "°F"}
